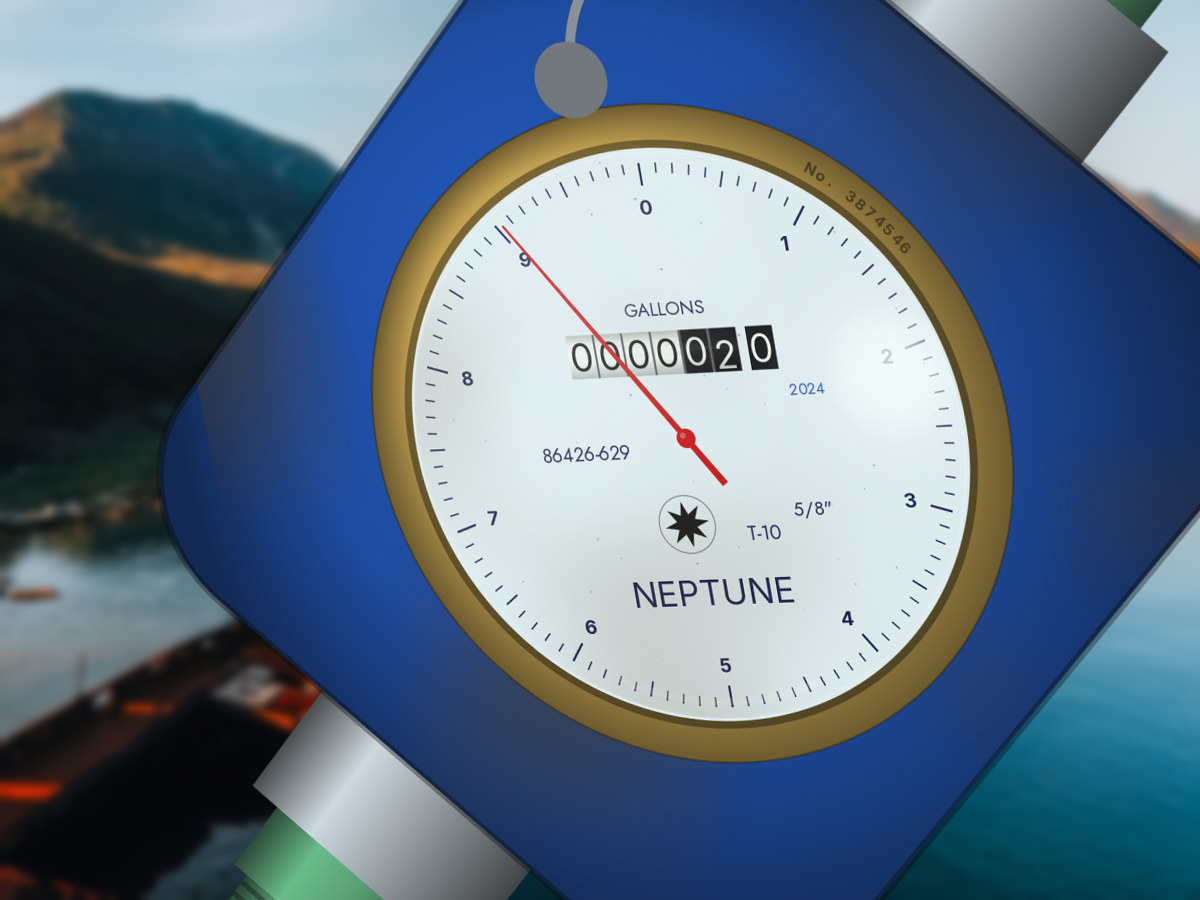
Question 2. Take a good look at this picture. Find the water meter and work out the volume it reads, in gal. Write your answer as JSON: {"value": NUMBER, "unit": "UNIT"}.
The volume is {"value": 19.0, "unit": "gal"}
